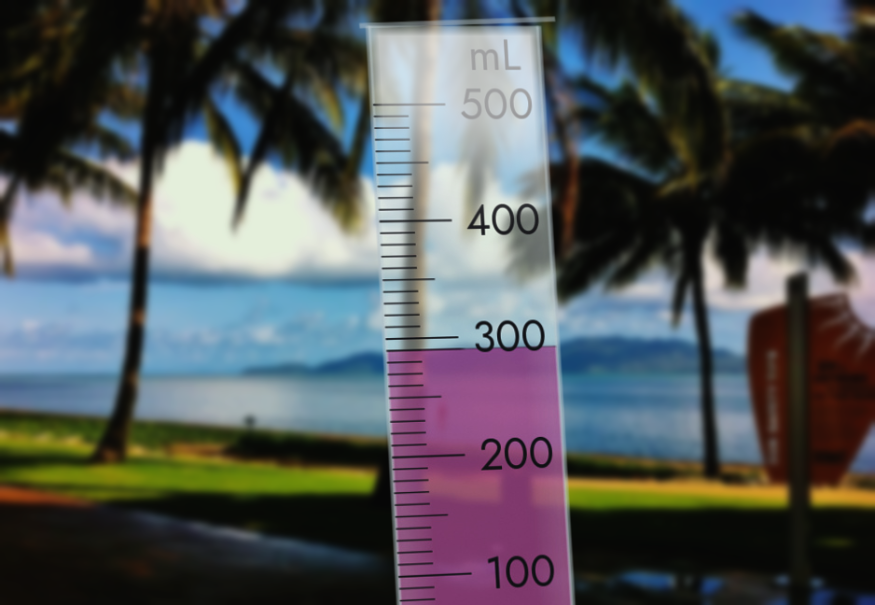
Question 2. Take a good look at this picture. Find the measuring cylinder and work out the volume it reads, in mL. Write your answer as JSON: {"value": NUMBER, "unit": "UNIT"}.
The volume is {"value": 290, "unit": "mL"}
